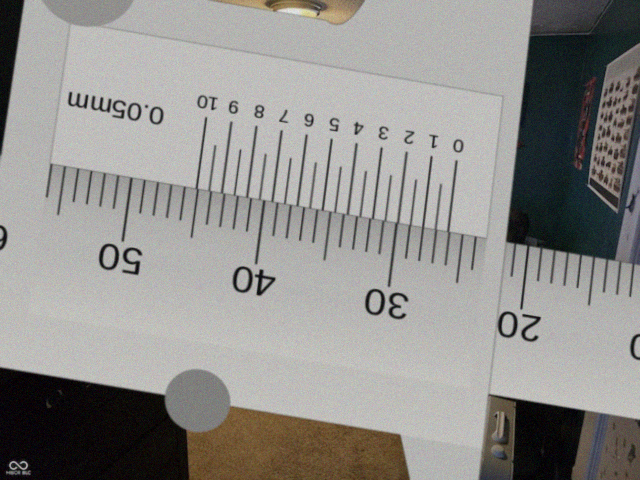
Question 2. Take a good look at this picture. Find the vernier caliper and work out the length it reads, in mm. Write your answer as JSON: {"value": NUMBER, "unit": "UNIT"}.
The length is {"value": 26.1, "unit": "mm"}
